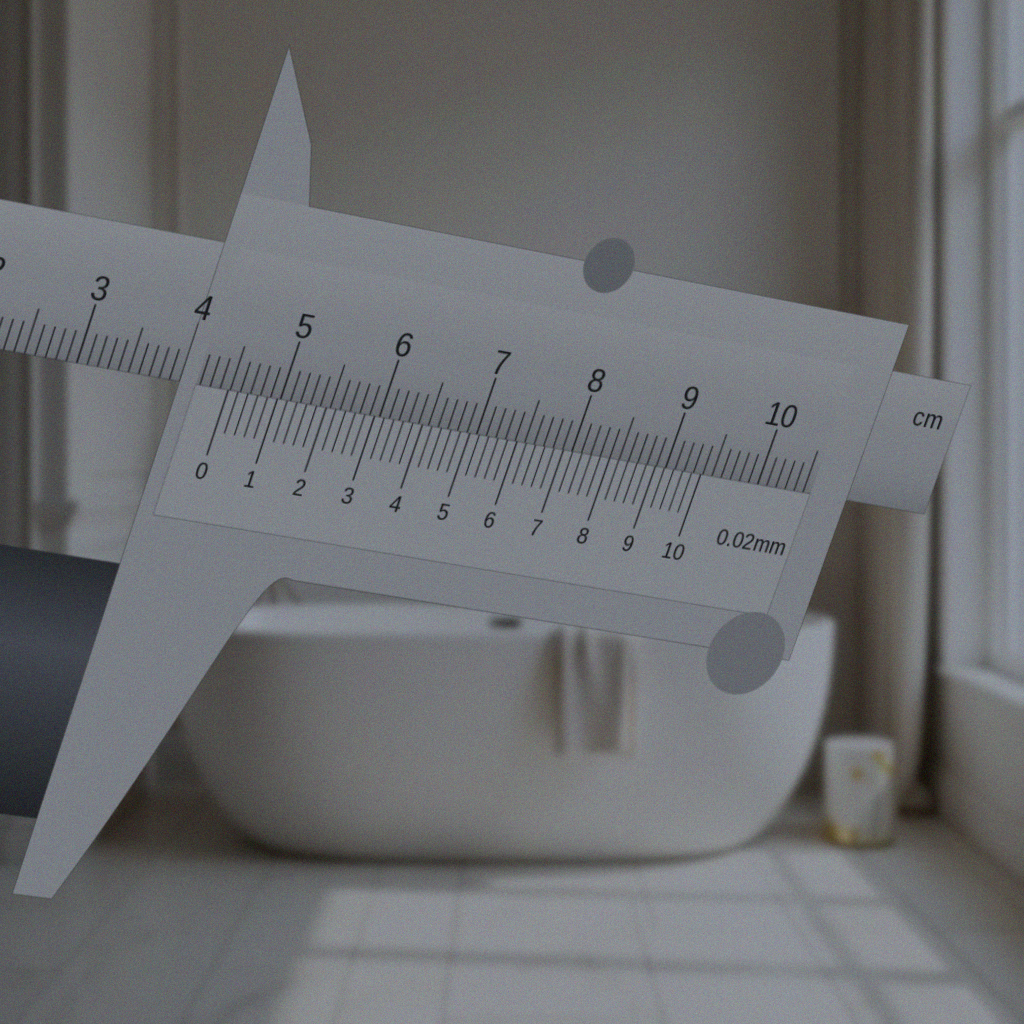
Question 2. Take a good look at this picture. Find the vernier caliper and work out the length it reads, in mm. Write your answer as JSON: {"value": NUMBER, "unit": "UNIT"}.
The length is {"value": 44.8, "unit": "mm"}
